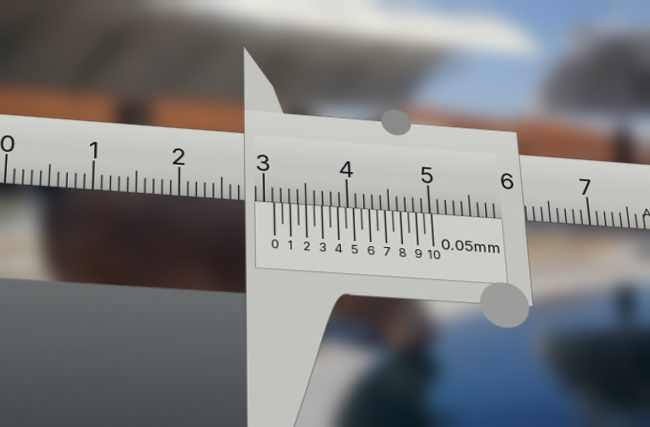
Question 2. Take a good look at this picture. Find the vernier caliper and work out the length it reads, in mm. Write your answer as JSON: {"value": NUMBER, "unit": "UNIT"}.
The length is {"value": 31.2, "unit": "mm"}
